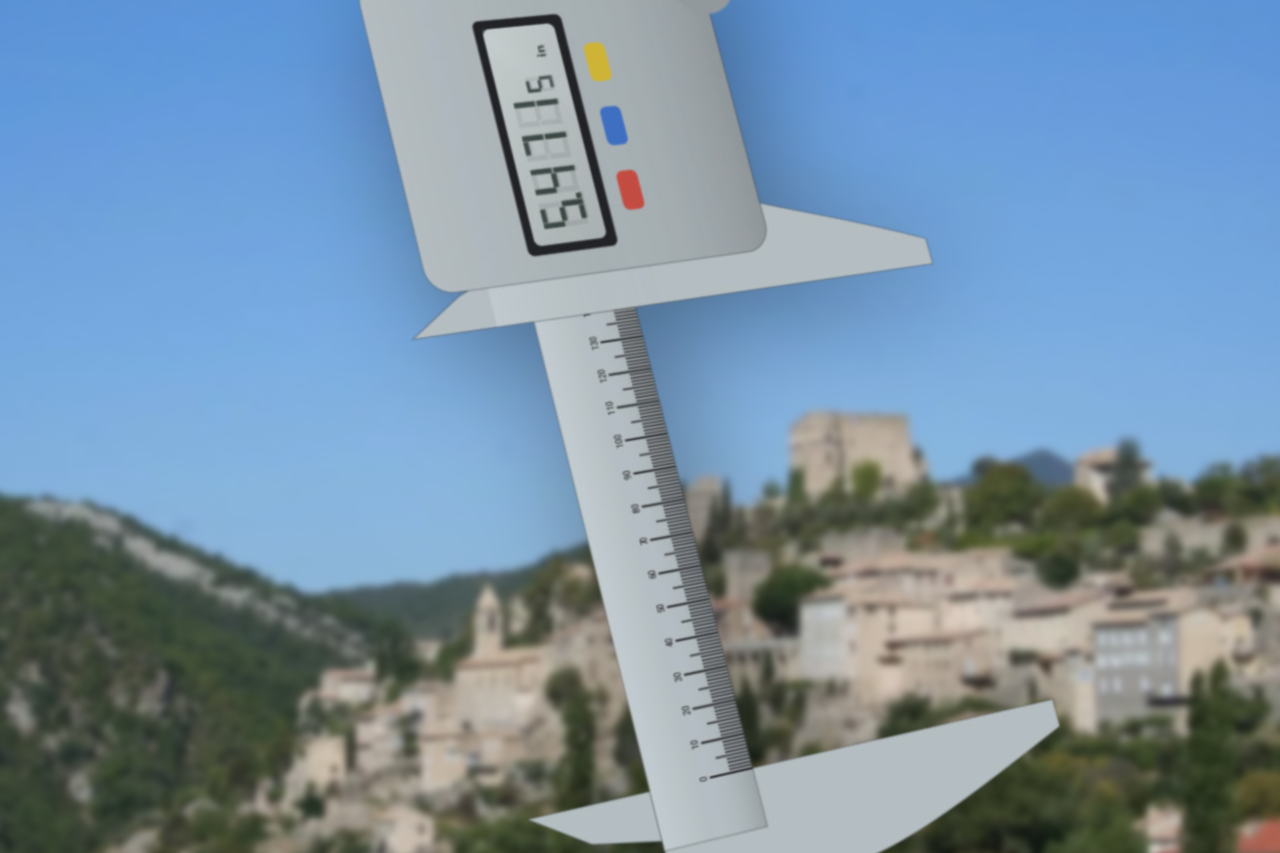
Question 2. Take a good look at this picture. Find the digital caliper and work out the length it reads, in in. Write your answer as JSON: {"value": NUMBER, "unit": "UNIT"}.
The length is {"value": 5.4715, "unit": "in"}
